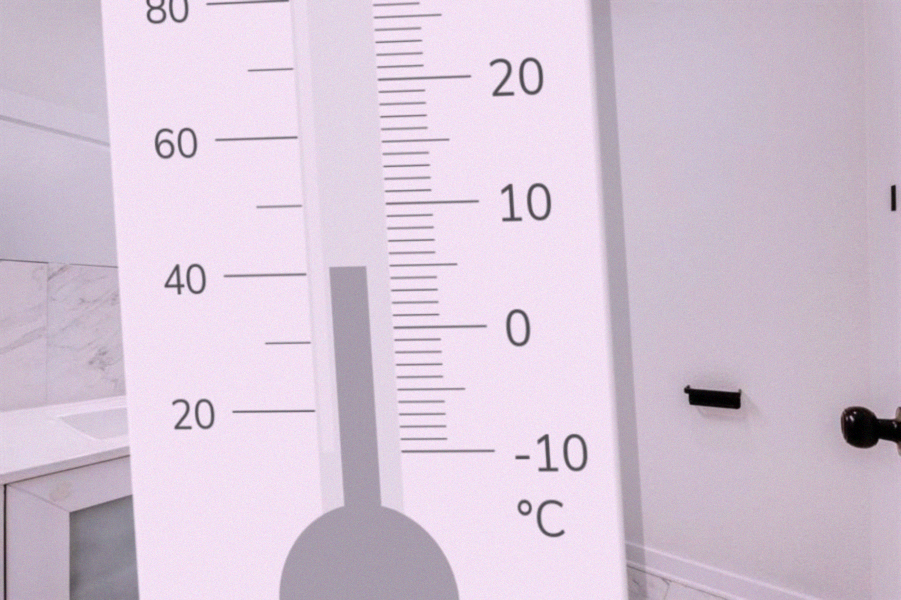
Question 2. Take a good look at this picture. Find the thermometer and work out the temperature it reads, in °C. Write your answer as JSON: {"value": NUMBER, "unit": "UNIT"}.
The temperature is {"value": 5, "unit": "°C"}
